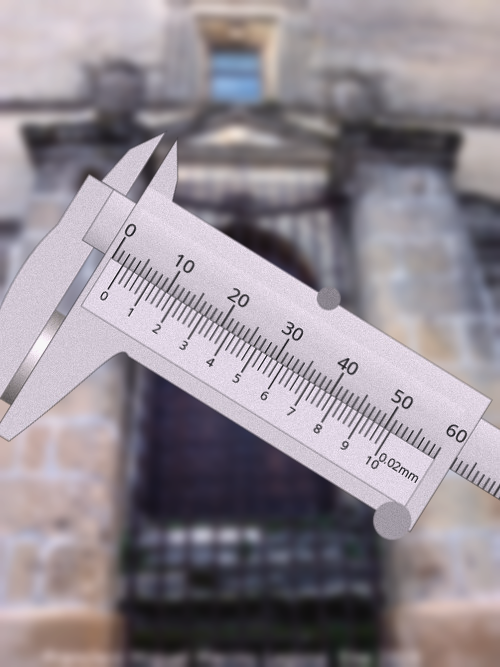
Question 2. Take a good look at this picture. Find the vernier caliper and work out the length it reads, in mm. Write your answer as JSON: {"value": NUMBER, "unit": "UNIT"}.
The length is {"value": 2.0, "unit": "mm"}
